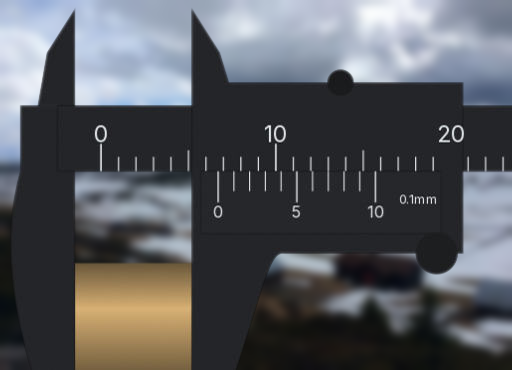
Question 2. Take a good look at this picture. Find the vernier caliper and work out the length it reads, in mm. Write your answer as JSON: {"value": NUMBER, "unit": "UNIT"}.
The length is {"value": 6.7, "unit": "mm"}
